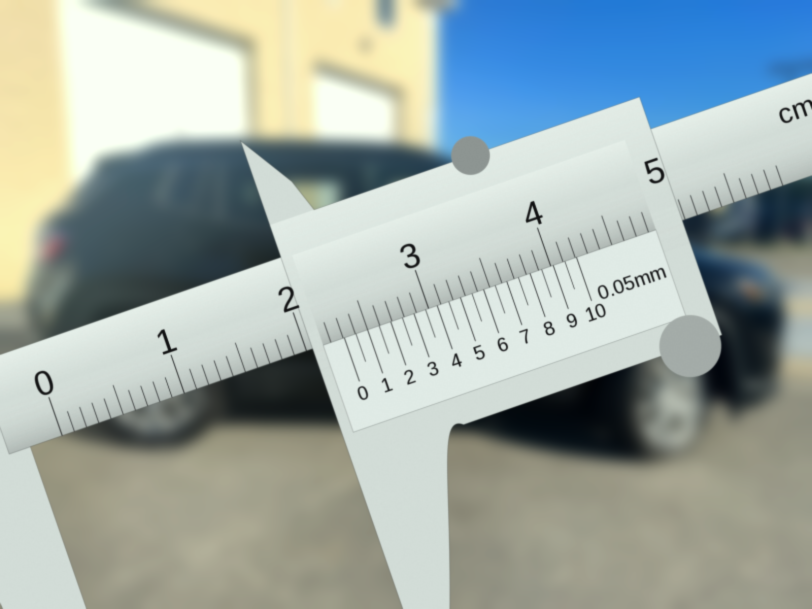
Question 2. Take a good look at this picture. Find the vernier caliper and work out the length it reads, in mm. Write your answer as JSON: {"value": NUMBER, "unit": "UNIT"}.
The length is {"value": 23.1, "unit": "mm"}
